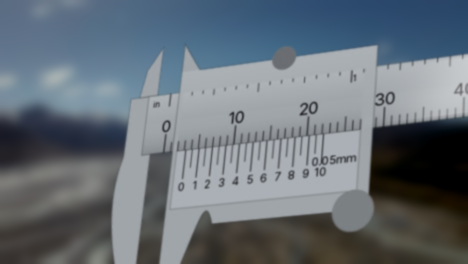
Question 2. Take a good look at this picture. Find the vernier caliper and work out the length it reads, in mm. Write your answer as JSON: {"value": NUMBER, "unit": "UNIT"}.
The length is {"value": 3.2, "unit": "mm"}
